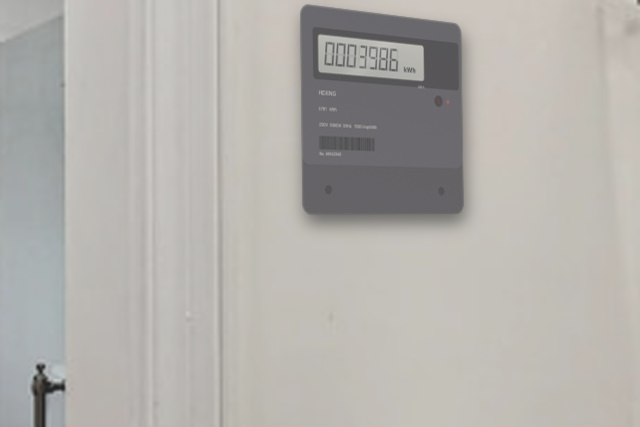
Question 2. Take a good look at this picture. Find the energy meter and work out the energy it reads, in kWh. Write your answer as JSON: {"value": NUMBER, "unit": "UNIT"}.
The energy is {"value": 3986, "unit": "kWh"}
